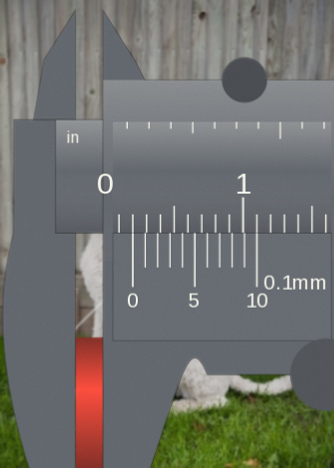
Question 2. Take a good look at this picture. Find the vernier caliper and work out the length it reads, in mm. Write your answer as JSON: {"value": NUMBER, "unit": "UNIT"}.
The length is {"value": 2.0, "unit": "mm"}
